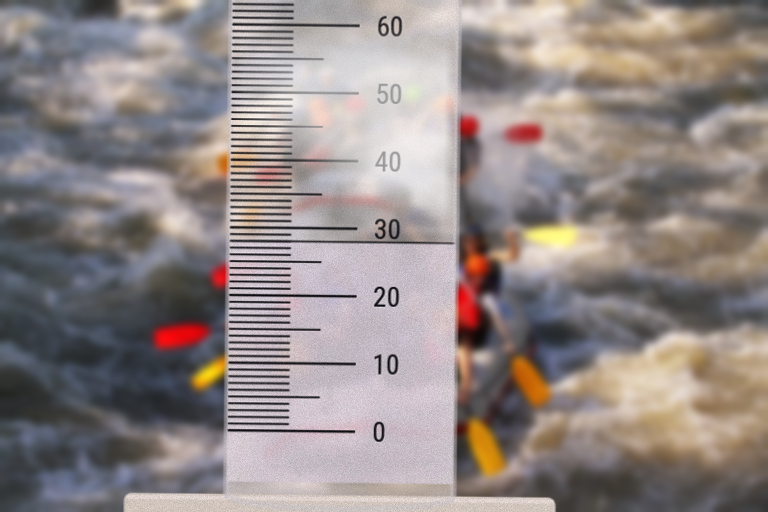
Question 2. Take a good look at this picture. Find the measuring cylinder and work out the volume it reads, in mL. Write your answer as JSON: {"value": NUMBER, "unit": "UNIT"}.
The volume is {"value": 28, "unit": "mL"}
